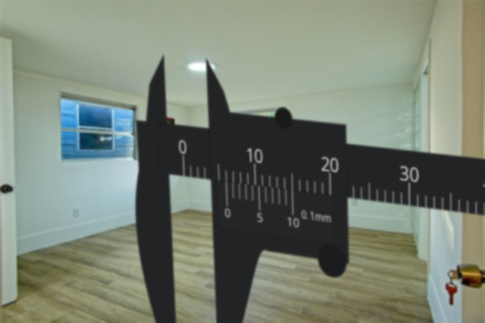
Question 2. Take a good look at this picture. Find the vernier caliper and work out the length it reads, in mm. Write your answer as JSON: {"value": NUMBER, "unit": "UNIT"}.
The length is {"value": 6.0, "unit": "mm"}
